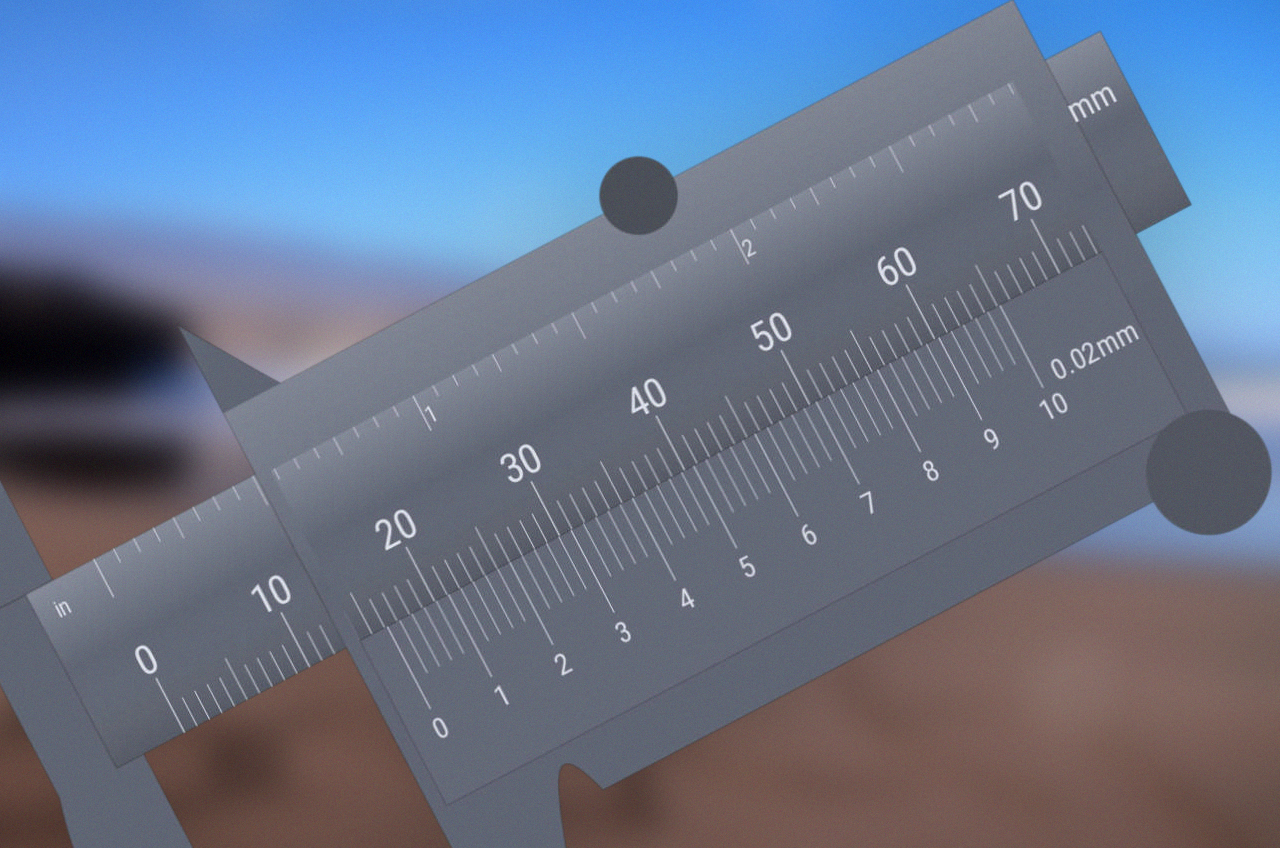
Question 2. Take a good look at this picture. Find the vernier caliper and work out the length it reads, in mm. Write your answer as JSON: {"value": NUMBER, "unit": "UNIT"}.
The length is {"value": 16.2, "unit": "mm"}
